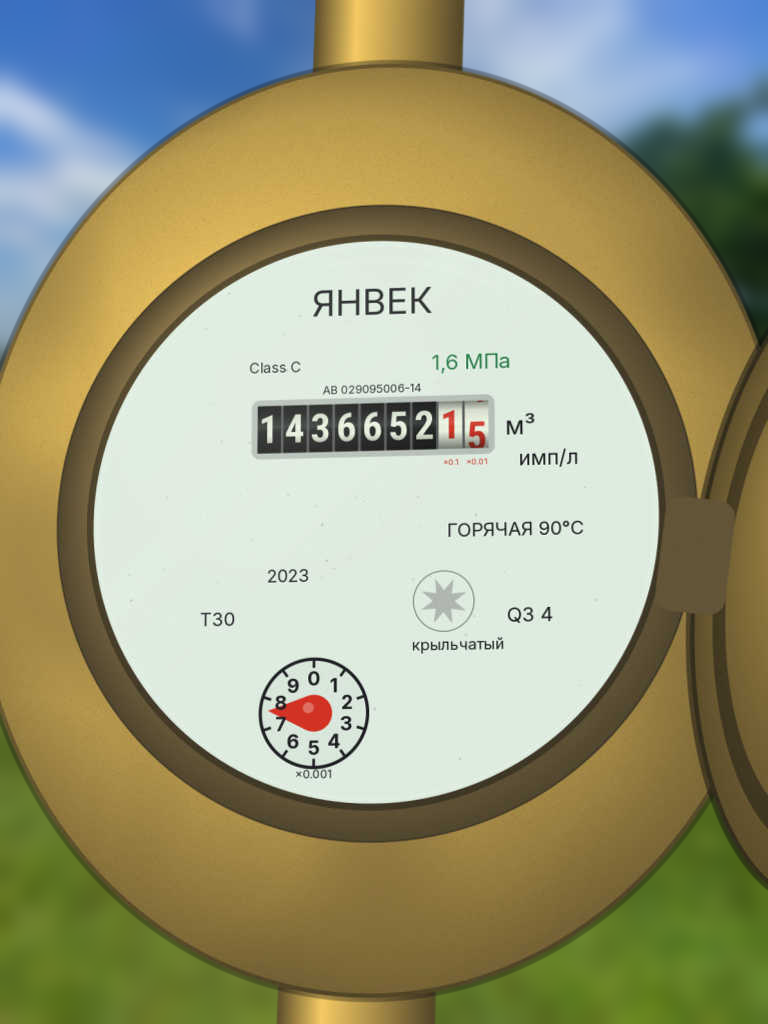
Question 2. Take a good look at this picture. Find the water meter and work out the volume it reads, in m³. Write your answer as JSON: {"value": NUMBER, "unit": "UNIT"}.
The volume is {"value": 1436652.147, "unit": "m³"}
